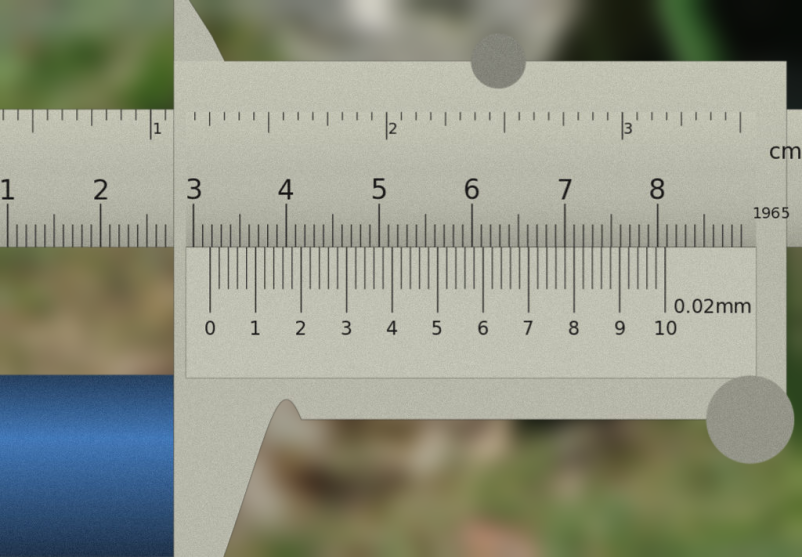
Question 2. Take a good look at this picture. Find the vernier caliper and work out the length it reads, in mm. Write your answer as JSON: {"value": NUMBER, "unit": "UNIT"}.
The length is {"value": 31.8, "unit": "mm"}
